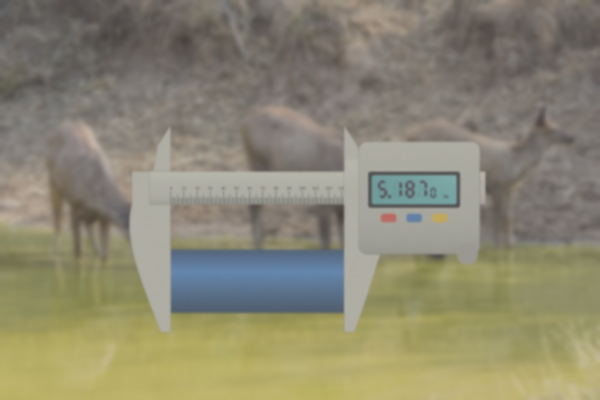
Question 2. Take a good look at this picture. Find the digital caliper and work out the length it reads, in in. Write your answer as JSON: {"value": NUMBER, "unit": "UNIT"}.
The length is {"value": 5.1870, "unit": "in"}
